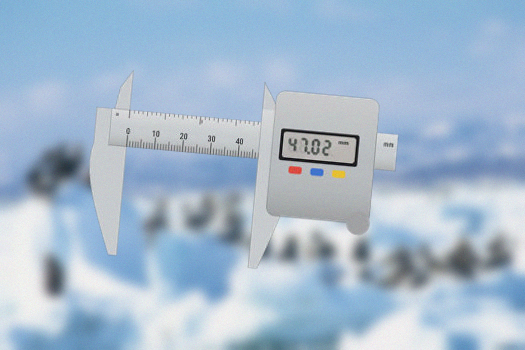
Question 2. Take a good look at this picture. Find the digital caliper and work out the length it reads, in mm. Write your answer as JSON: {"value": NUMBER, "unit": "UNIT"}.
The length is {"value": 47.02, "unit": "mm"}
